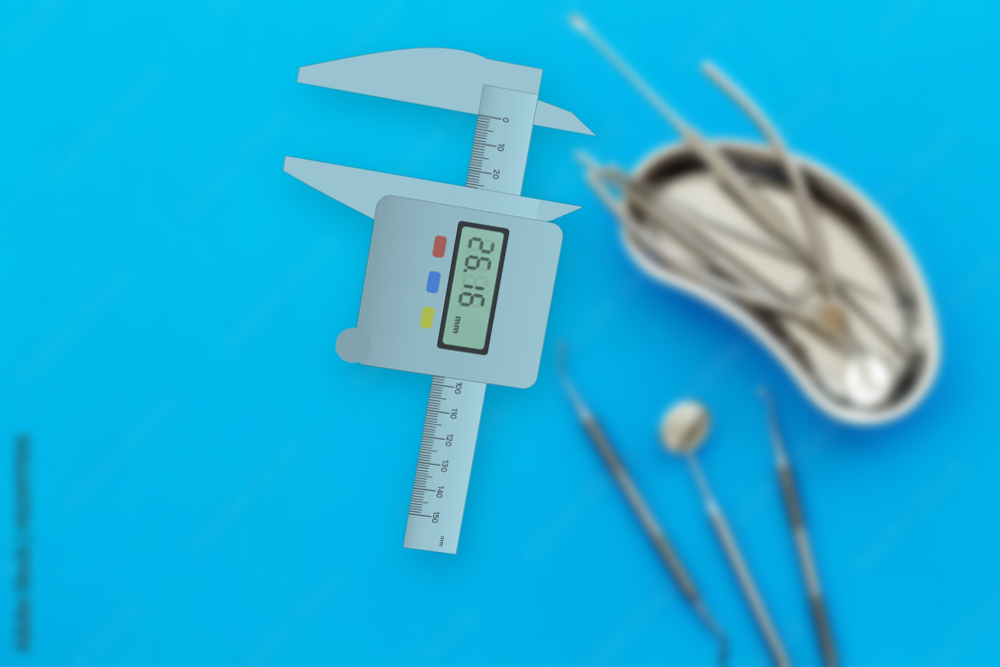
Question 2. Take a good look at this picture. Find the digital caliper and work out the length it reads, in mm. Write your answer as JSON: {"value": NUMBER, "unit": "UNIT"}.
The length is {"value": 26.16, "unit": "mm"}
